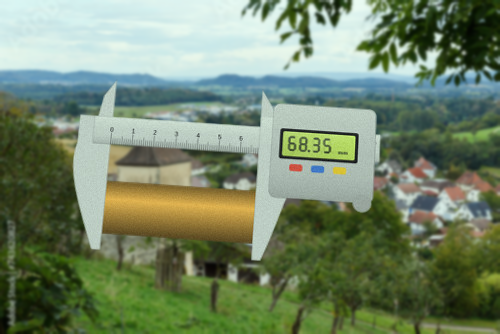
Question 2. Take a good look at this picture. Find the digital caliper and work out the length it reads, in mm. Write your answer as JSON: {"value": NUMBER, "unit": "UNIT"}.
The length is {"value": 68.35, "unit": "mm"}
